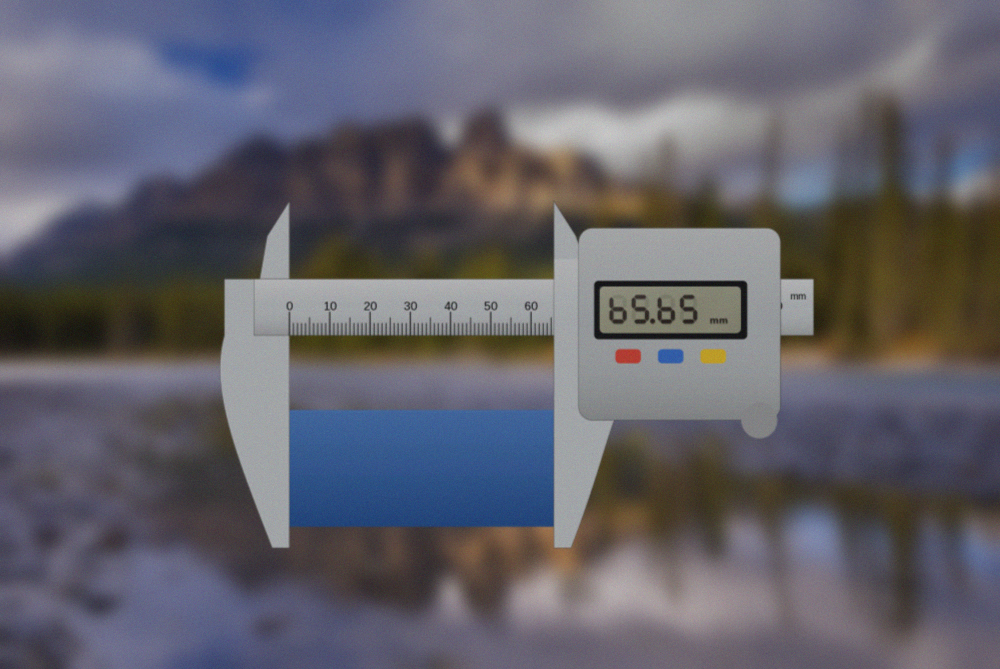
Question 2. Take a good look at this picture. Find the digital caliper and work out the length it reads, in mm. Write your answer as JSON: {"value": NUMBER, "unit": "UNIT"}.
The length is {"value": 65.65, "unit": "mm"}
